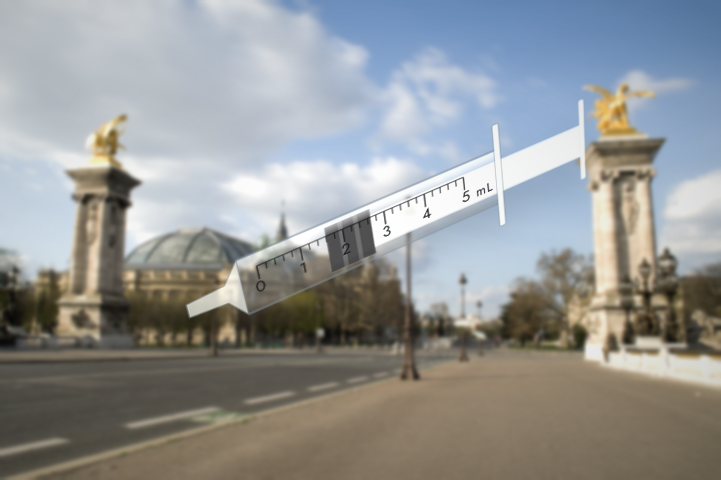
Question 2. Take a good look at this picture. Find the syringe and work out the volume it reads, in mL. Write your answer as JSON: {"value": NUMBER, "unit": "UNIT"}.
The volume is {"value": 1.6, "unit": "mL"}
